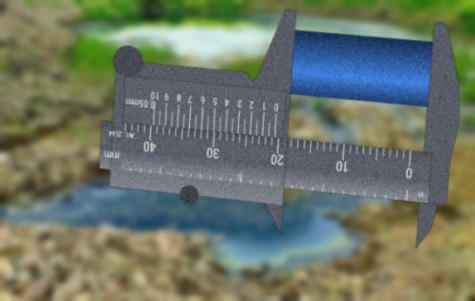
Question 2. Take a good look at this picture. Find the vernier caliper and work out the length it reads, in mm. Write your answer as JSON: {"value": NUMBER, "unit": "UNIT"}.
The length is {"value": 20.6, "unit": "mm"}
